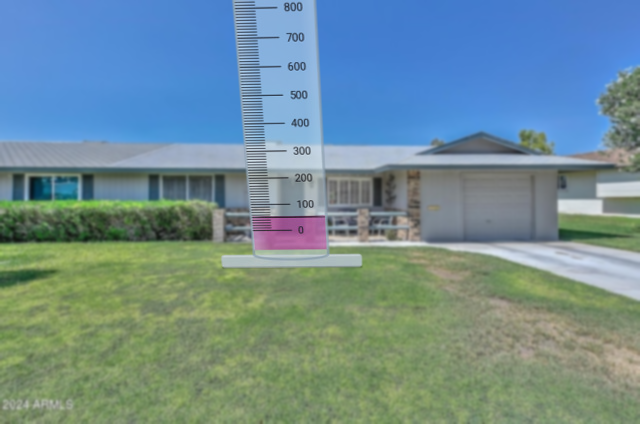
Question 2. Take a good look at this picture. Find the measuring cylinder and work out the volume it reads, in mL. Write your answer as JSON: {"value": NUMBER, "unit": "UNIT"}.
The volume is {"value": 50, "unit": "mL"}
